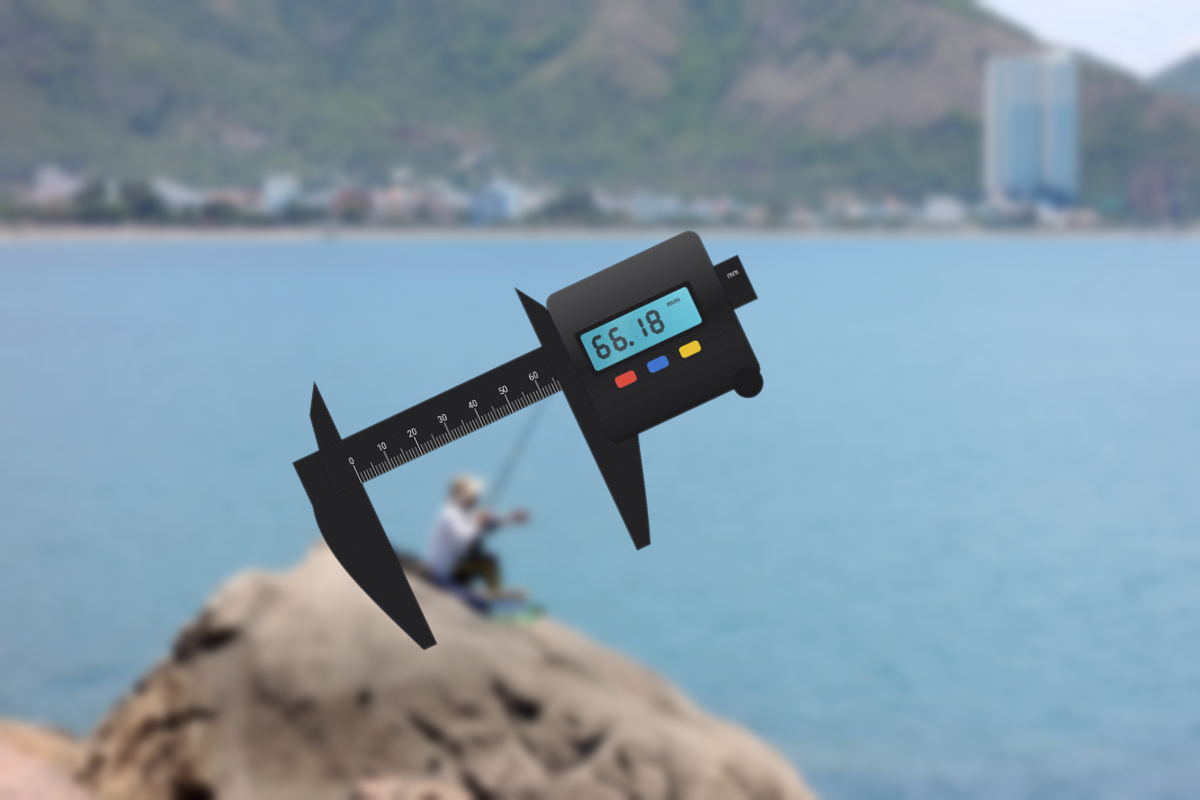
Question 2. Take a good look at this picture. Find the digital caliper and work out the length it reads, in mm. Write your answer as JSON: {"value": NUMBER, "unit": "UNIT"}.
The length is {"value": 66.18, "unit": "mm"}
